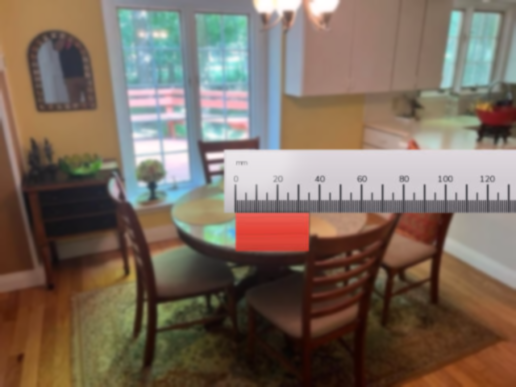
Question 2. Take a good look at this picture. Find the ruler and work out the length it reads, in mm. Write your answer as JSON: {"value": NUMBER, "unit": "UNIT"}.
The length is {"value": 35, "unit": "mm"}
